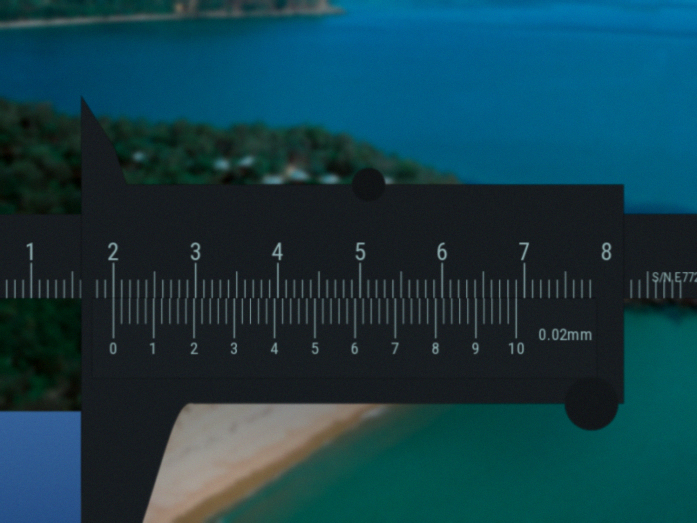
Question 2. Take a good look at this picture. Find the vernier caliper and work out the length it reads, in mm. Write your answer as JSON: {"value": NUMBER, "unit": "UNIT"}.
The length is {"value": 20.0, "unit": "mm"}
